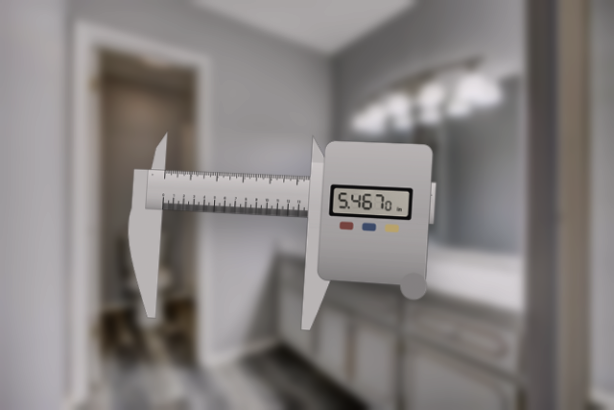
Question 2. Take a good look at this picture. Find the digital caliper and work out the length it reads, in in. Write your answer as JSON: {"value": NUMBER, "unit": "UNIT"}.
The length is {"value": 5.4670, "unit": "in"}
